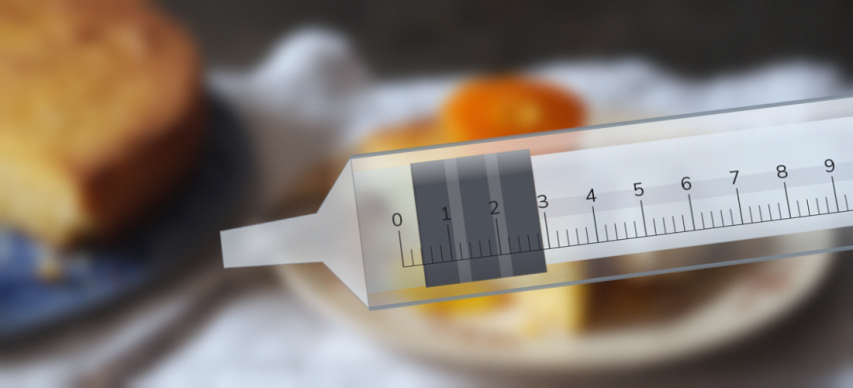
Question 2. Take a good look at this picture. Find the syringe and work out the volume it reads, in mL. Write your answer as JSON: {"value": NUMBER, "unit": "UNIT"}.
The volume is {"value": 0.4, "unit": "mL"}
